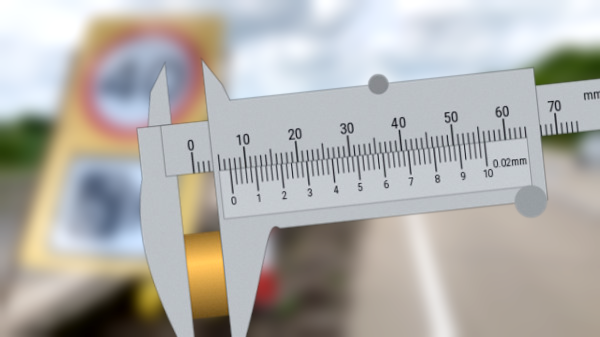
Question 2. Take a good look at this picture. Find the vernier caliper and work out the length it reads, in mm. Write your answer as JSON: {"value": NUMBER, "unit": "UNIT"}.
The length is {"value": 7.0, "unit": "mm"}
